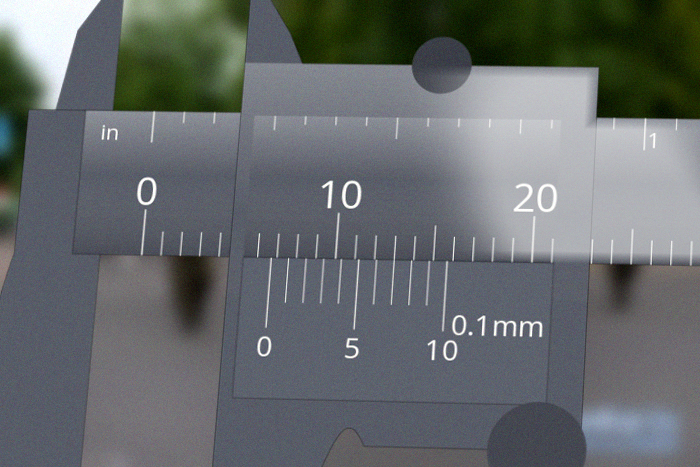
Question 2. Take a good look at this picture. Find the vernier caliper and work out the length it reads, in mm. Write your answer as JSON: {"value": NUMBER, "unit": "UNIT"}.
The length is {"value": 6.7, "unit": "mm"}
